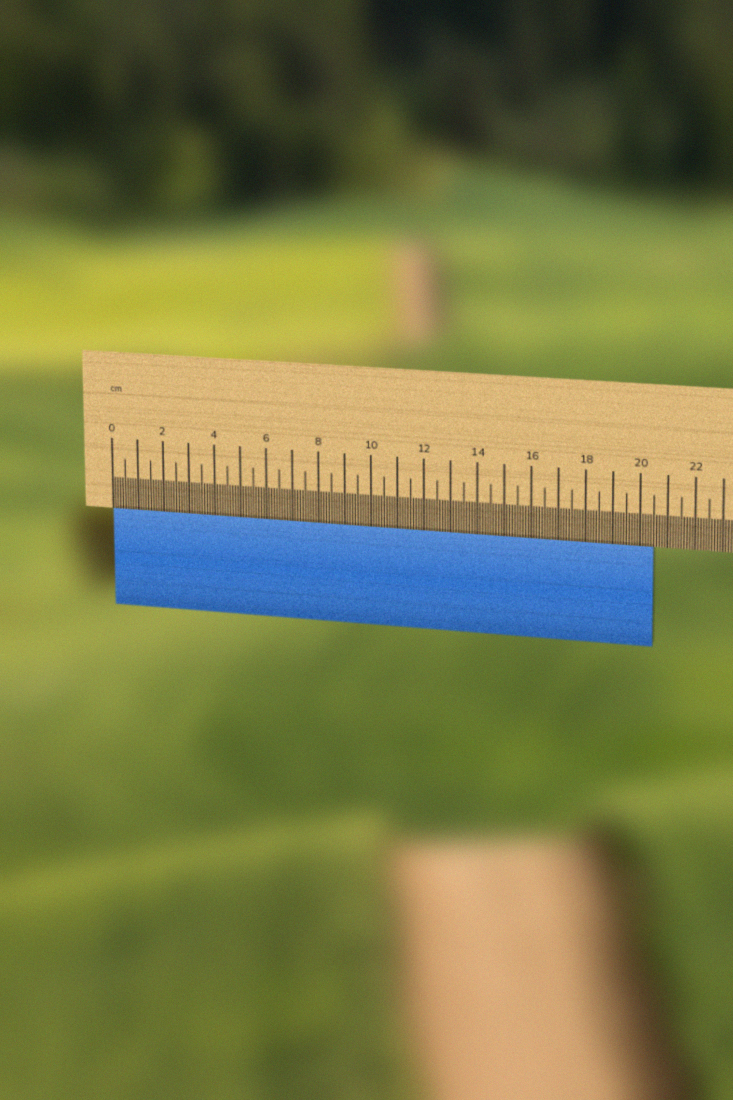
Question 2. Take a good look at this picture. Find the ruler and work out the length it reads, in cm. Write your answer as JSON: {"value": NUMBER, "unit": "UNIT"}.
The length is {"value": 20.5, "unit": "cm"}
